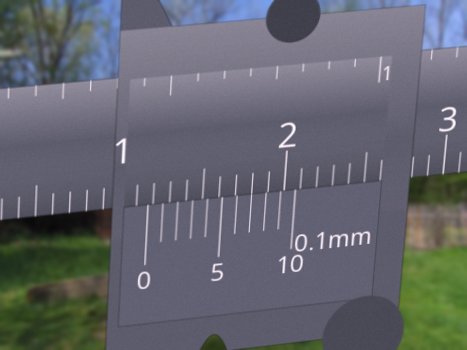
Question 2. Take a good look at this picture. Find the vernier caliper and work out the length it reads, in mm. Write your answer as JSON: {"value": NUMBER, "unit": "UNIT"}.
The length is {"value": 11.7, "unit": "mm"}
